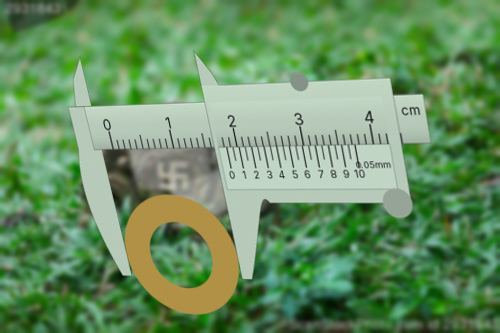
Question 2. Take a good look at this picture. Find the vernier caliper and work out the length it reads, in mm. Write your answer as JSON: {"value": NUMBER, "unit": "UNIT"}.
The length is {"value": 18.4, "unit": "mm"}
